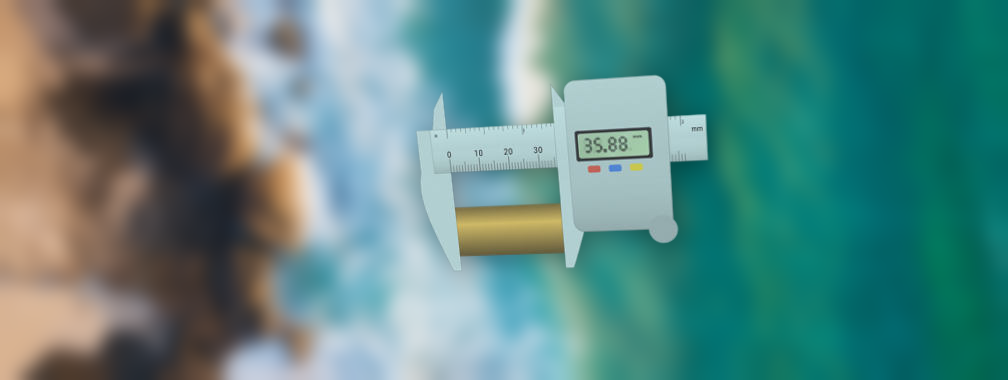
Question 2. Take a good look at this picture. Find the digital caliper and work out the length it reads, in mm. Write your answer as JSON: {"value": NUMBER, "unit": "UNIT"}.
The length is {"value": 35.88, "unit": "mm"}
